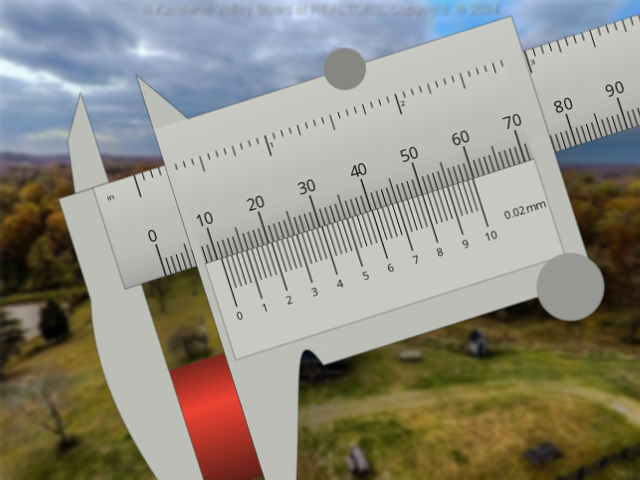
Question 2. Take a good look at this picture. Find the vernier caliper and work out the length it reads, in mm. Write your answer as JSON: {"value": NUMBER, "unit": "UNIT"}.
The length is {"value": 10.8, "unit": "mm"}
